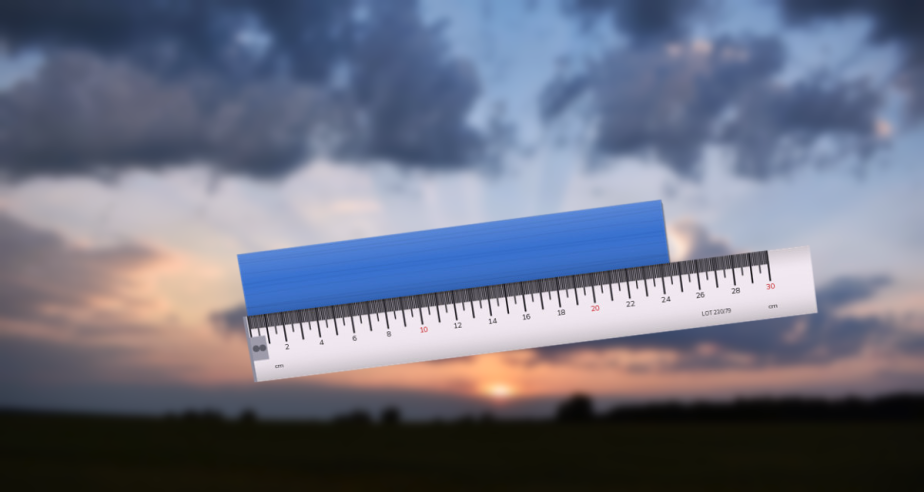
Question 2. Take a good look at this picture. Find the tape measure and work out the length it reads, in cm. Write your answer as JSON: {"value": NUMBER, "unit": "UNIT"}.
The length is {"value": 24.5, "unit": "cm"}
